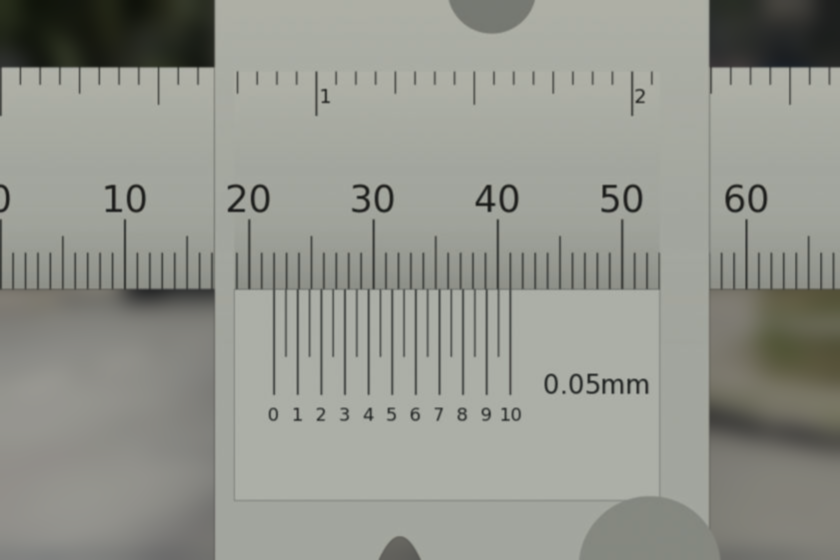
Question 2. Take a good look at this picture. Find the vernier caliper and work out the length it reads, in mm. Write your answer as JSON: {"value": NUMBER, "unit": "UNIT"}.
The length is {"value": 22.0, "unit": "mm"}
